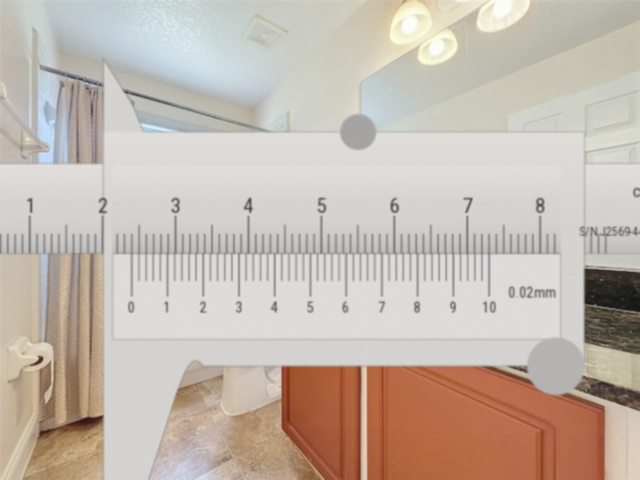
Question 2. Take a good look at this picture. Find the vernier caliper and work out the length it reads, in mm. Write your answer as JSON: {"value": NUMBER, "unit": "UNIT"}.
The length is {"value": 24.0, "unit": "mm"}
